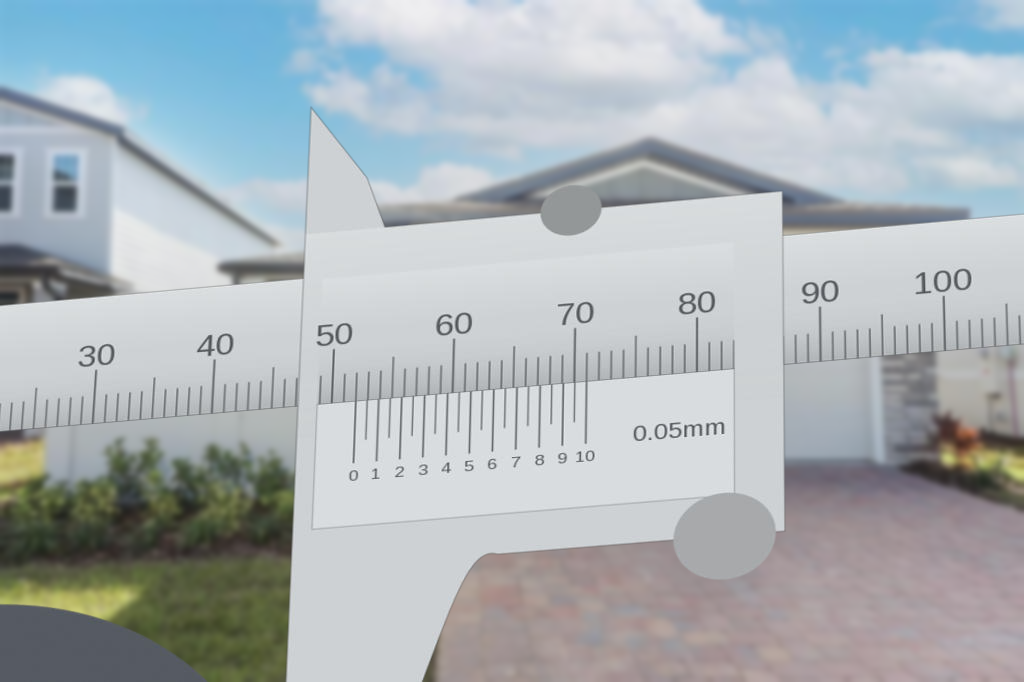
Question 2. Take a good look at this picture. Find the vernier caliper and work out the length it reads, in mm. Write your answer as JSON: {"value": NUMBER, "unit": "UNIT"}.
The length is {"value": 52.0, "unit": "mm"}
